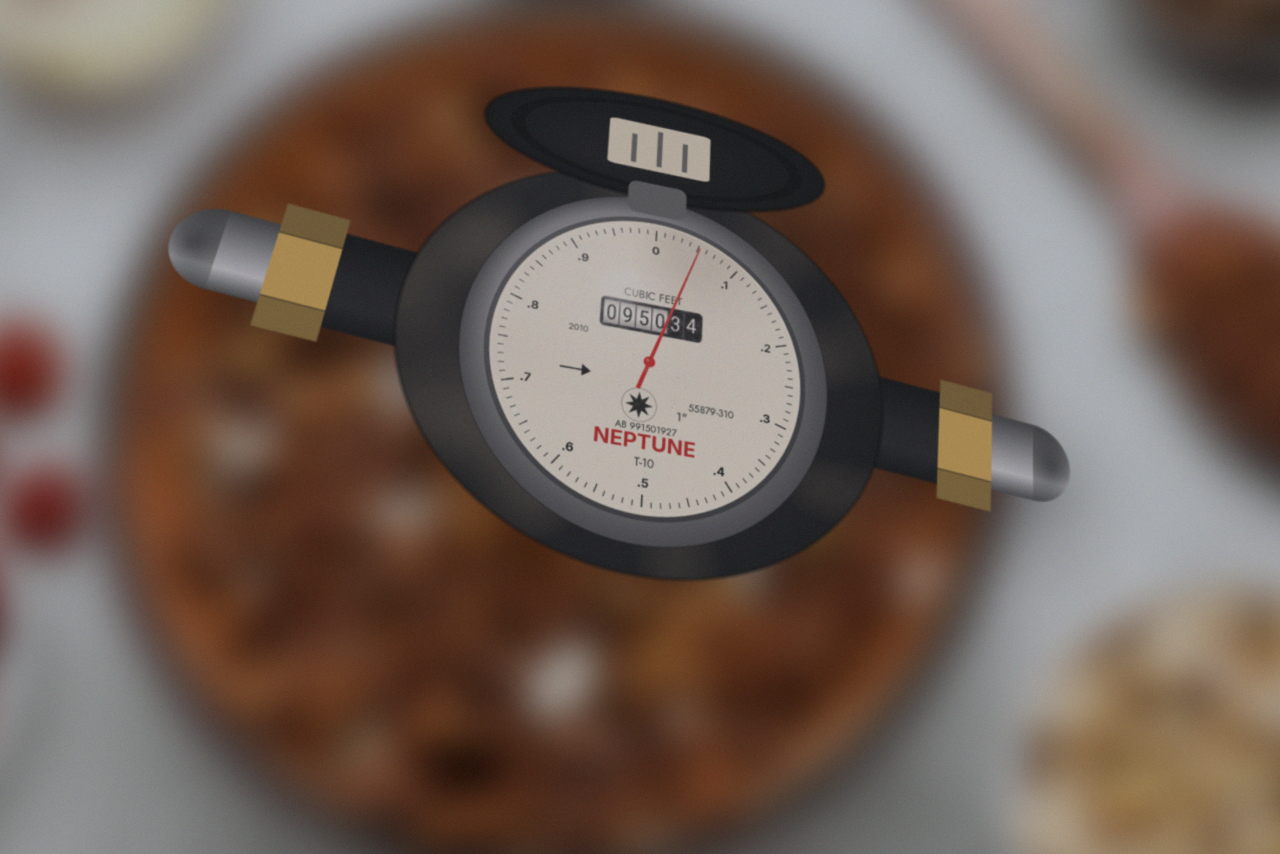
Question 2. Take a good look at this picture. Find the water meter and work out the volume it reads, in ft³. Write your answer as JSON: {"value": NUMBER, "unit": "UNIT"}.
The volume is {"value": 95034.05, "unit": "ft³"}
